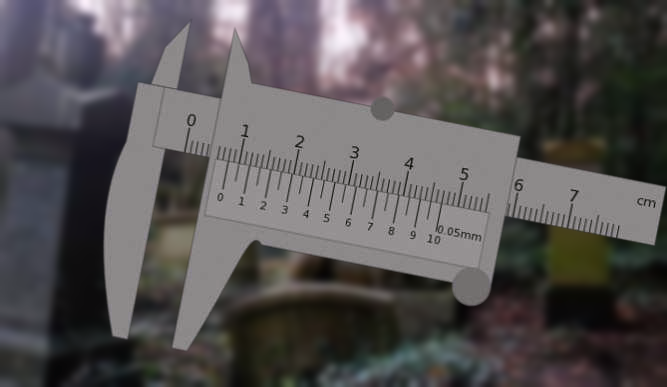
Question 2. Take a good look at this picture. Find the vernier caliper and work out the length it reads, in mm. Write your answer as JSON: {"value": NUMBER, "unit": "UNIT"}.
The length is {"value": 8.0, "unit": "mm"}
